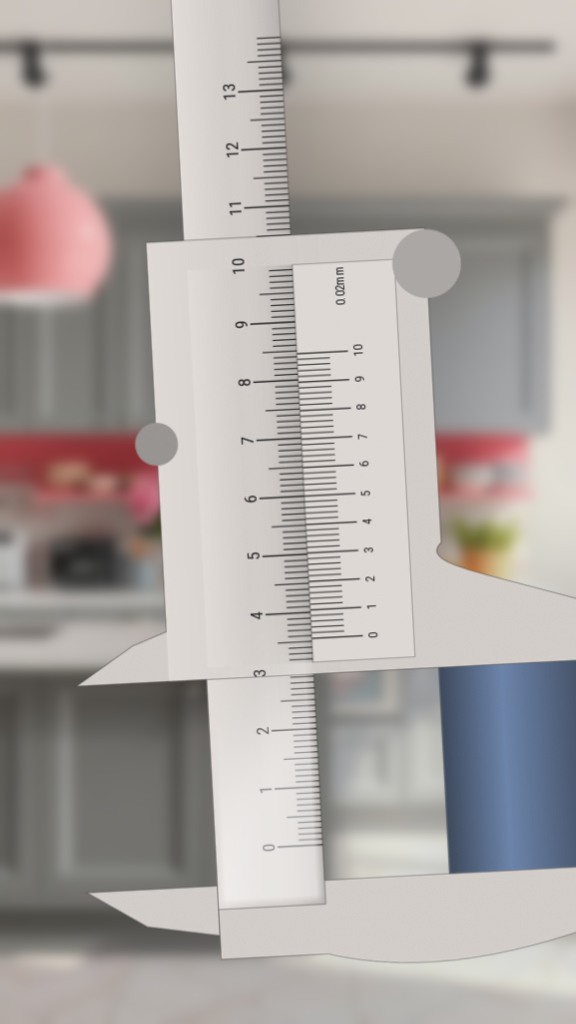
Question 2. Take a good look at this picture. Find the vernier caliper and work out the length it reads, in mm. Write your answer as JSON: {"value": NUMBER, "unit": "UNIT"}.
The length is {"value": 35.5, "unit": "mm"}
